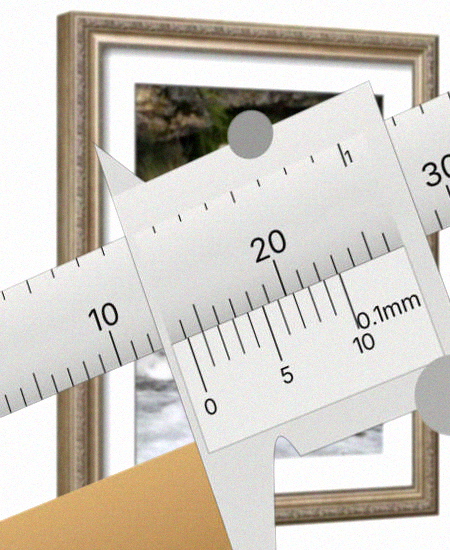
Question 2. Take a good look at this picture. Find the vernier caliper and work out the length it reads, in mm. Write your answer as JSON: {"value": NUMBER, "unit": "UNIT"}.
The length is {"value": 14.1, "unit": "mm"}
